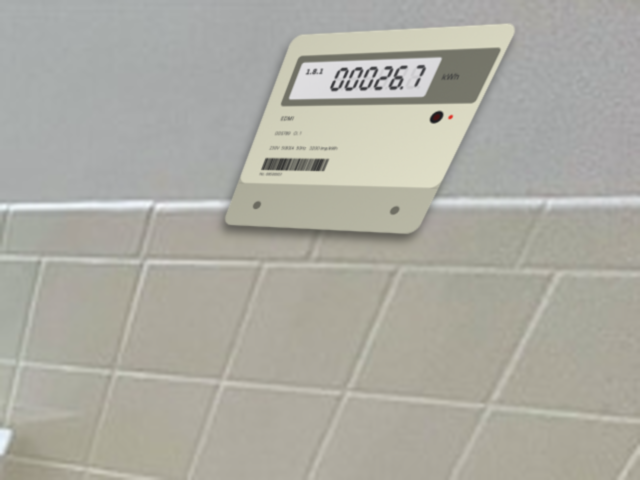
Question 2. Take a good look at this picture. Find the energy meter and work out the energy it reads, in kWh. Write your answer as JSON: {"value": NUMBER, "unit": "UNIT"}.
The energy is {"value": 26.7, "unit": "kWh"}
